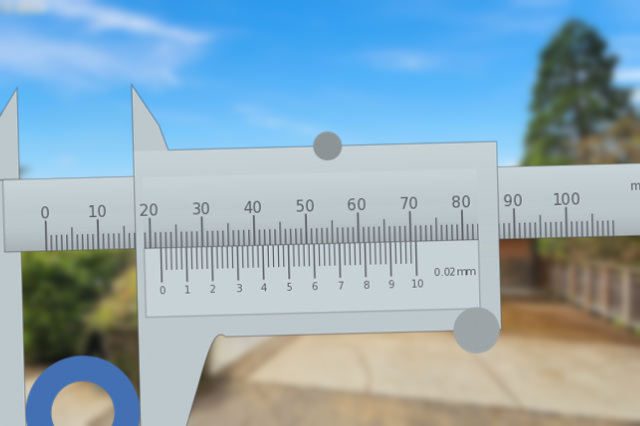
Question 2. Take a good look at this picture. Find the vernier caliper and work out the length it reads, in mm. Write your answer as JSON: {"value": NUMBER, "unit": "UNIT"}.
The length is {"value": 22.0, "unit": "mm"}
